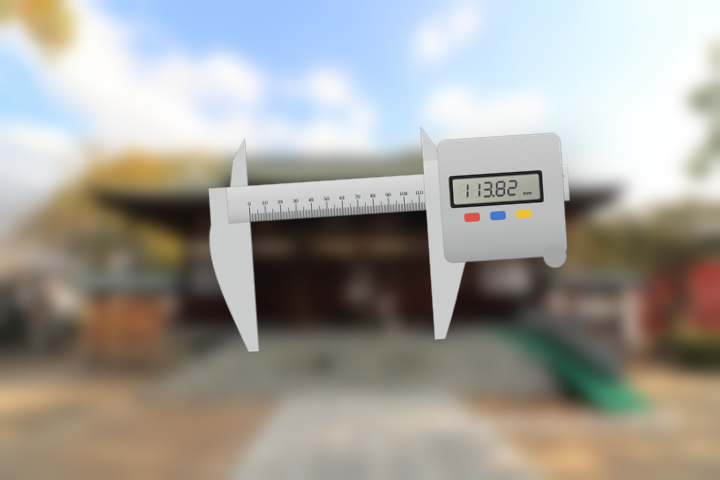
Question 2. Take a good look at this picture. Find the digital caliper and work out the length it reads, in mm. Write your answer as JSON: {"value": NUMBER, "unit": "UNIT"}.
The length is {"value": 113.82, "unit": "mm"}
